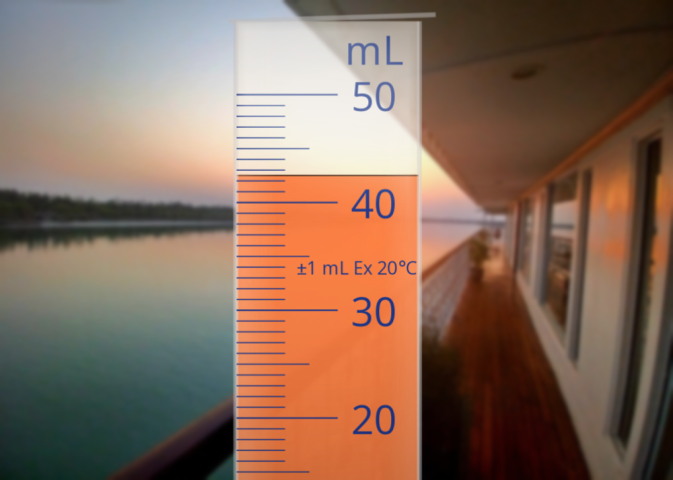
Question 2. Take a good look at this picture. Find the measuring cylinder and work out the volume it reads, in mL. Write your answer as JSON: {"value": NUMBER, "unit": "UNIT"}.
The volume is {"value": 42.5, "unit": "mL"}
